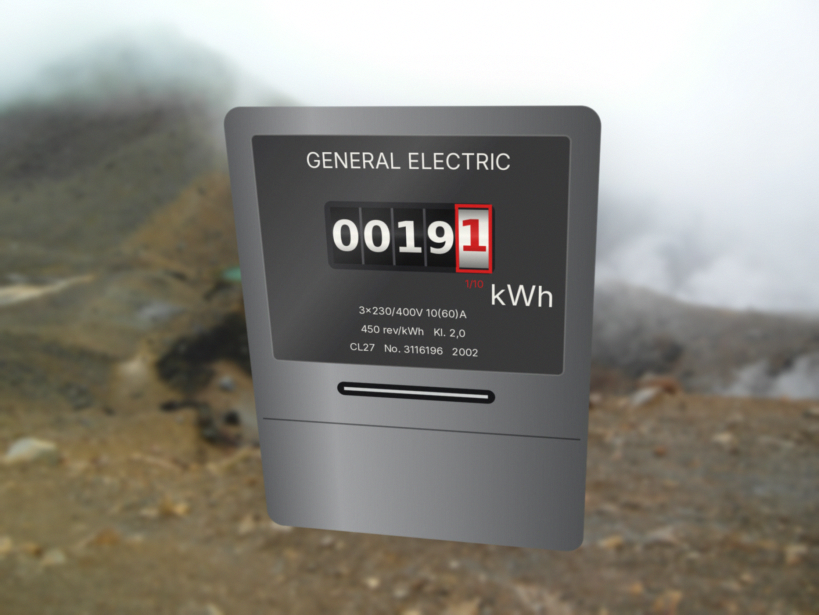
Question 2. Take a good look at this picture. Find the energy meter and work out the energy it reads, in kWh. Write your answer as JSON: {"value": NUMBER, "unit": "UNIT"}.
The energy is {"value": 19.1, "unit": "kWh"}
